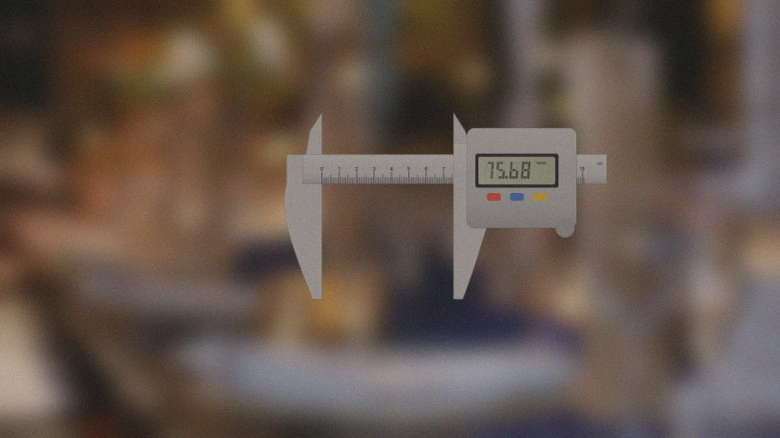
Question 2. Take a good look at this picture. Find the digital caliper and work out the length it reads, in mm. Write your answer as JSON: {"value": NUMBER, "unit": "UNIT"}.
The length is {"value": 75.68, "unit": "mm"}
